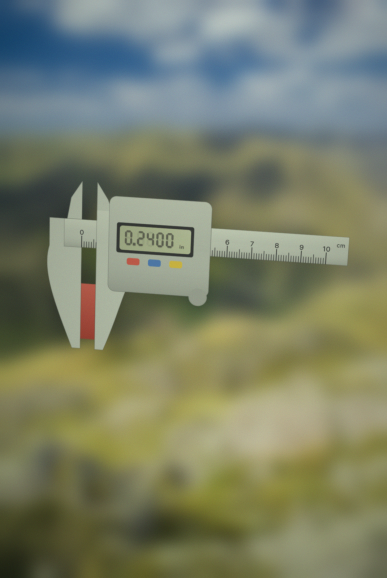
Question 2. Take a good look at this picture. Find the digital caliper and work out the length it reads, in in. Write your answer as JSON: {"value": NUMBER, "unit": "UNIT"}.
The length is {"value": 0.2400, "unit": "in"}
